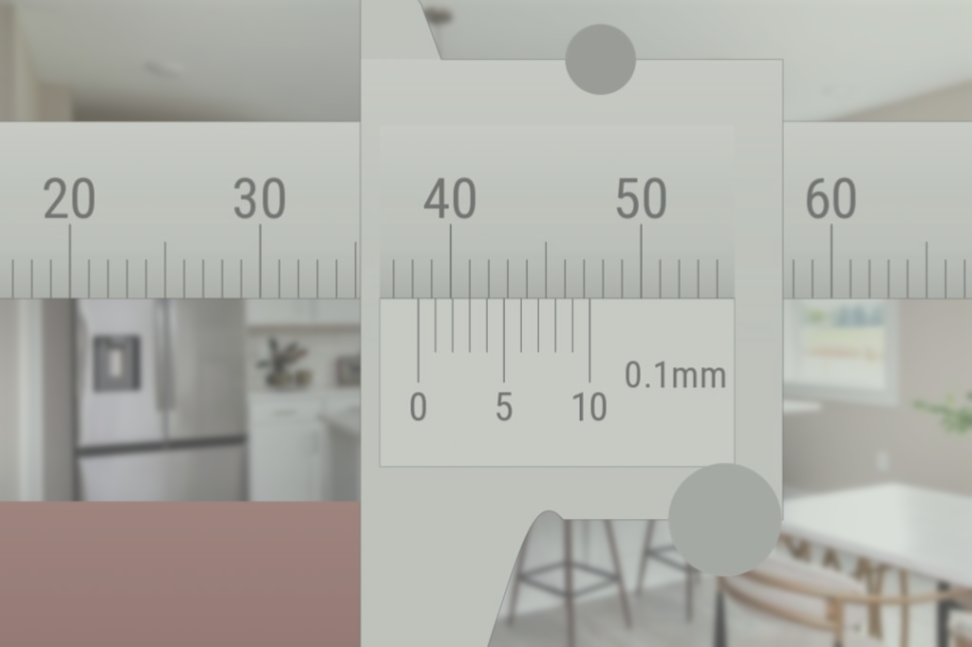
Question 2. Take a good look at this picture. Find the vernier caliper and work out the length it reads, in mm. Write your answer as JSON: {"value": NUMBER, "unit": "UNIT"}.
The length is {"value": 38.3, "unit": "mm"}
